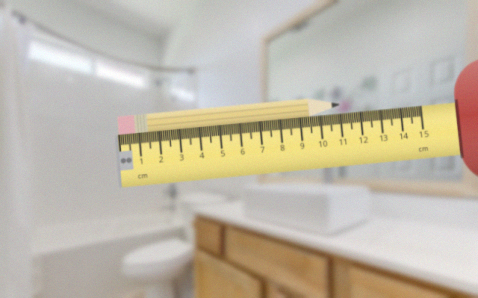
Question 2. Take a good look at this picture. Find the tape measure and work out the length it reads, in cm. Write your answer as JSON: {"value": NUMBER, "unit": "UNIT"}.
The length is {"value": 11, "unit": "cm"}
